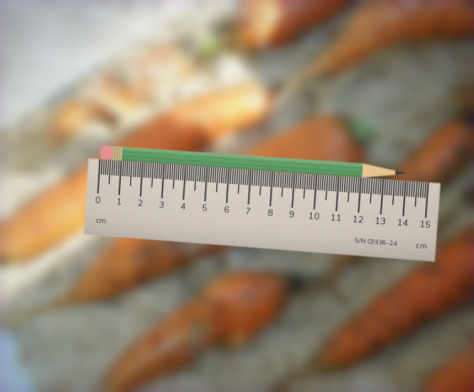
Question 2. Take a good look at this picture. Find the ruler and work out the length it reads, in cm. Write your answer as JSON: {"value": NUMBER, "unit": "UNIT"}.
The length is {"value": 14, "unit": "cm"}
